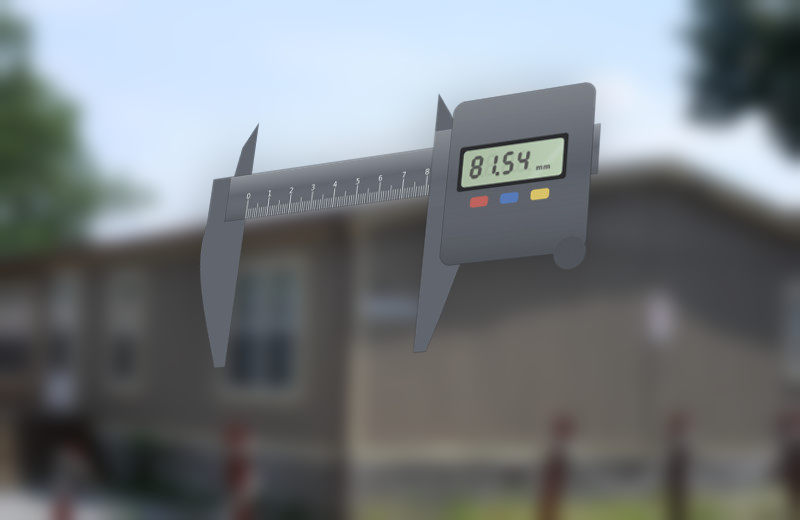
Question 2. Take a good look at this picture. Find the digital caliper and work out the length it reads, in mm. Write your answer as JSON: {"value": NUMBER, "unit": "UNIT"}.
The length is {"value": 81.54, "unit": "mm"}
